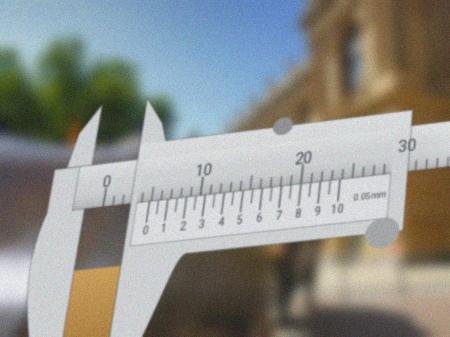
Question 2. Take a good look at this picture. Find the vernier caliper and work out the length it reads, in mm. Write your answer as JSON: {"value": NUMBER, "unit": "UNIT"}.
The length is {"value": 4.8, "unit": "mm"}
